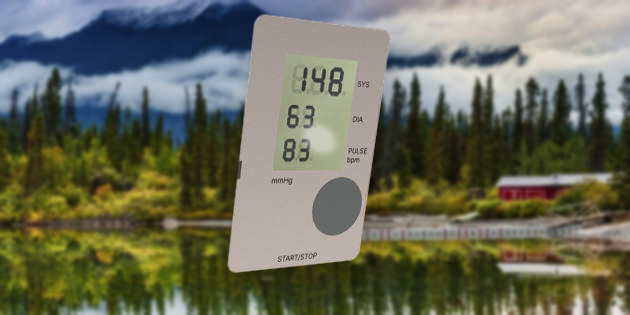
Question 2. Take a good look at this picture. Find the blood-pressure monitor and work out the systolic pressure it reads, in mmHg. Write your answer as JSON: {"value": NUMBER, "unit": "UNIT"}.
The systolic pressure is {"value": 148, "unit": "mmHg"}
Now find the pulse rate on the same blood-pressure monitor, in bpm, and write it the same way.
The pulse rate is {"value": 83, "unit": "bpm"}
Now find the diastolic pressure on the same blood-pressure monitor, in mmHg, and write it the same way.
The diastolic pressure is {"value": 63, "unit": "mmHg"}
